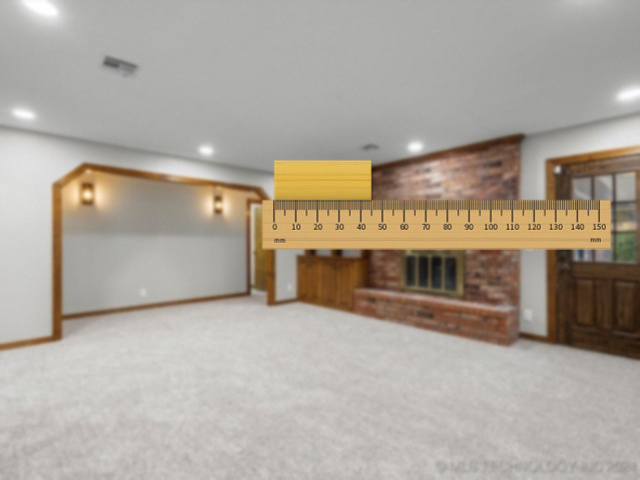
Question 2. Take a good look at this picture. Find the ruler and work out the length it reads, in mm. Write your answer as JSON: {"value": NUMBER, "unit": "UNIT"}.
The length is {"value": 45, "unit": "mm"}
